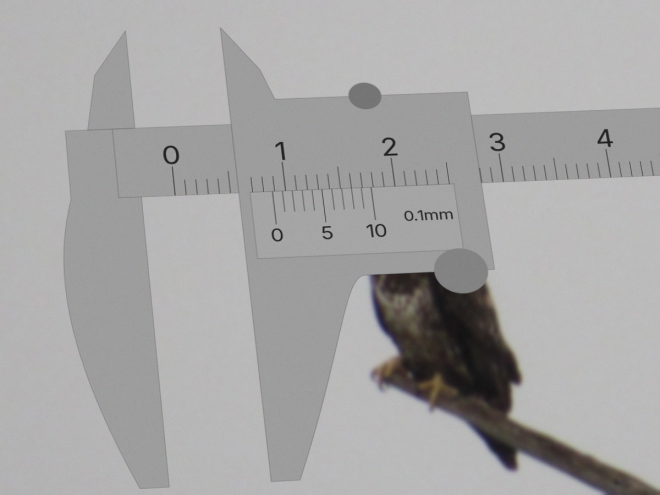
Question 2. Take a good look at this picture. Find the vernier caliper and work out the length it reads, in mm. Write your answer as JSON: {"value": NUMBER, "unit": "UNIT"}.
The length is {"value": 8.8, "unit": "mm"}
